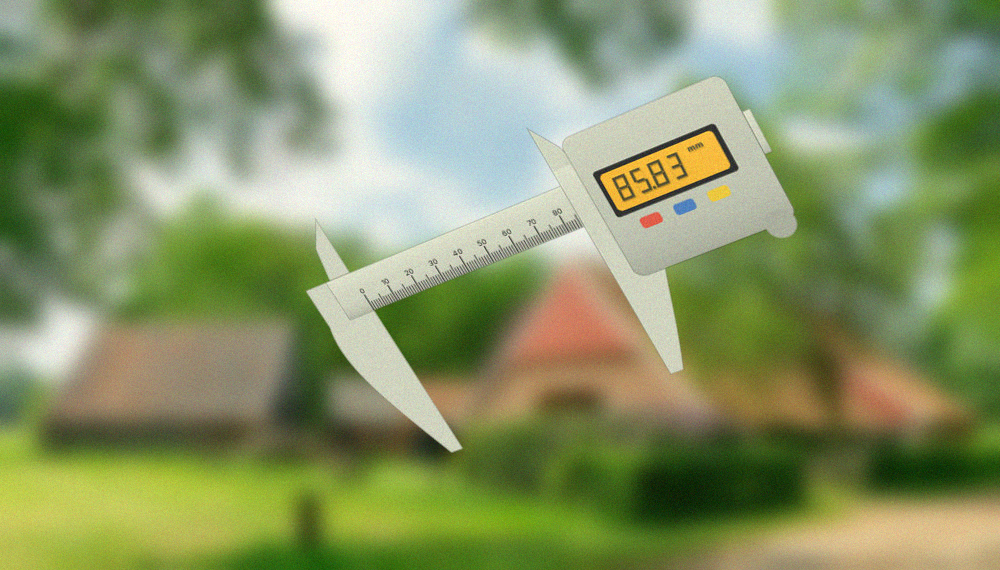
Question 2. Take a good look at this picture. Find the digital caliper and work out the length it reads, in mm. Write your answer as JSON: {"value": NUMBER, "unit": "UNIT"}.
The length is {"value": 85.83, "unit": "mm"}
